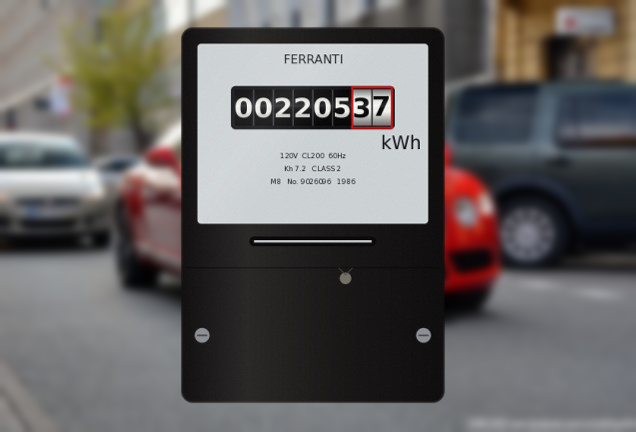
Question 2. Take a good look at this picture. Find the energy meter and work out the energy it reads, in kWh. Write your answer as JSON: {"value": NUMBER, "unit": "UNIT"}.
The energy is {"value": 2205.37, "unit": "kWh"}
